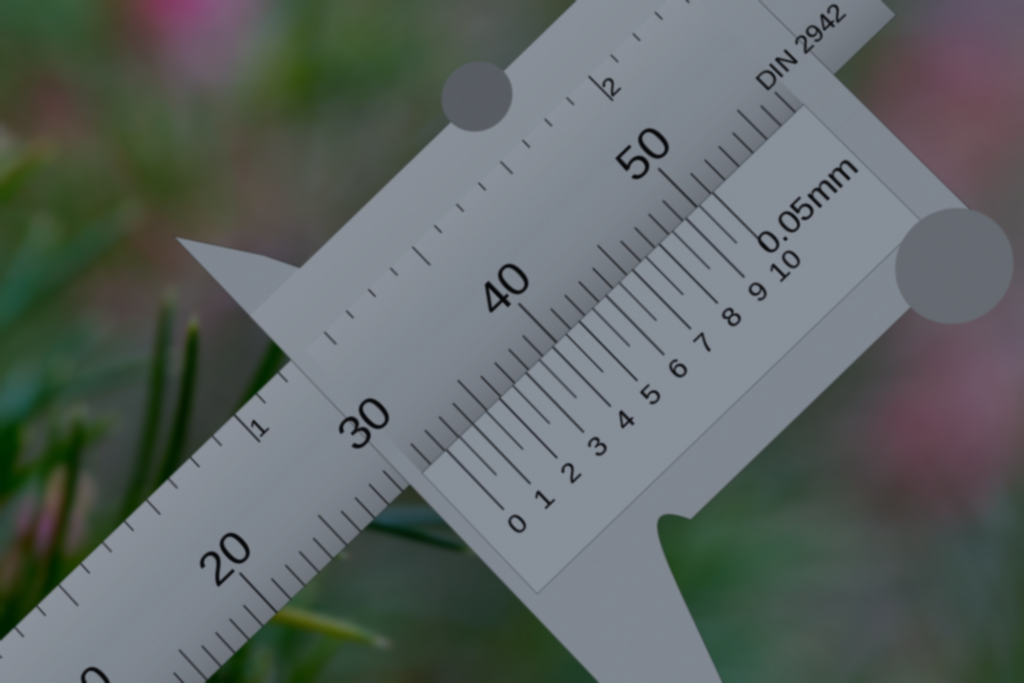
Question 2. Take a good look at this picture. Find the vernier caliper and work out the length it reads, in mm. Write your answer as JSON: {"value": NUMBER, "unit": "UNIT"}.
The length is {"value": 32.1, "unit": "mm"}
